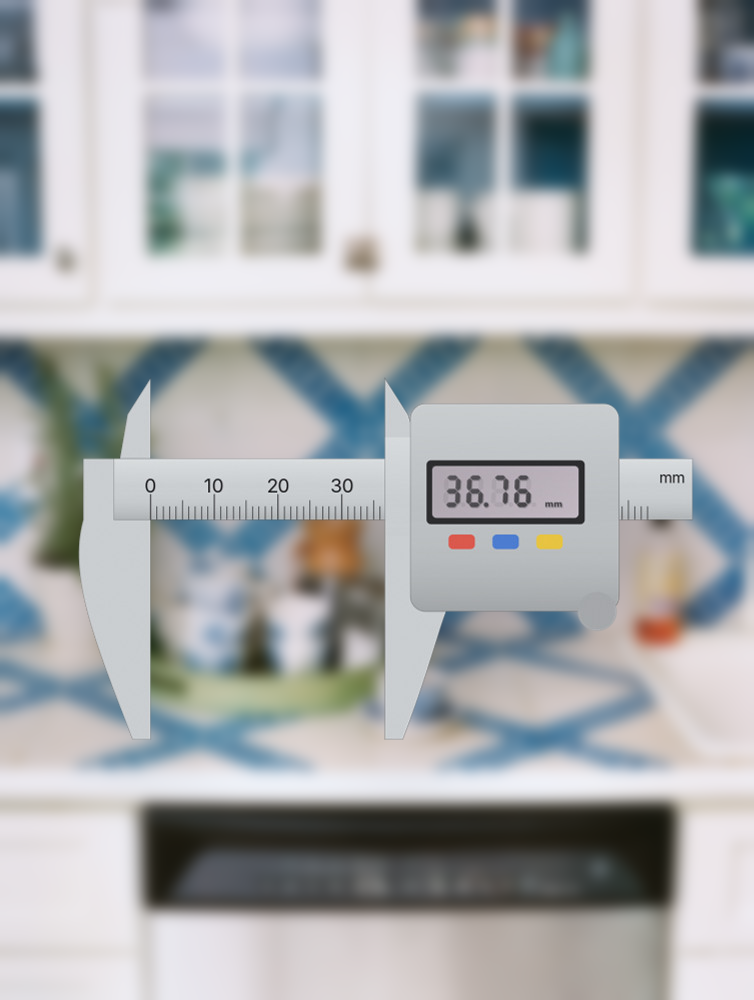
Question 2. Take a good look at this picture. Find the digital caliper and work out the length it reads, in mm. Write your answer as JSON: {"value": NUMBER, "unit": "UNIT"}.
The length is {"value": 36.76, "unit": "mm"}
